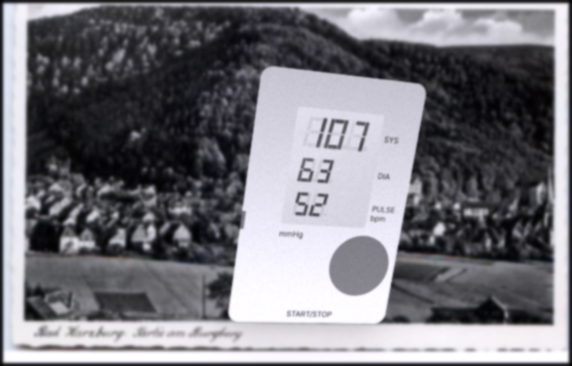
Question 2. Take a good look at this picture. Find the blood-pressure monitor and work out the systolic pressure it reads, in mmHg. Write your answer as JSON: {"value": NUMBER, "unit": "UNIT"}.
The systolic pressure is {"value": 107, "unit": "mmHg"}
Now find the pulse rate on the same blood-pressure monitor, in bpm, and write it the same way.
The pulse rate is {"value": 52, "unit": "bpm"}
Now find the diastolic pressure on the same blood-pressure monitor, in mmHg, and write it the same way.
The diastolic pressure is {"value": 63, "unit": "mmHg"}
